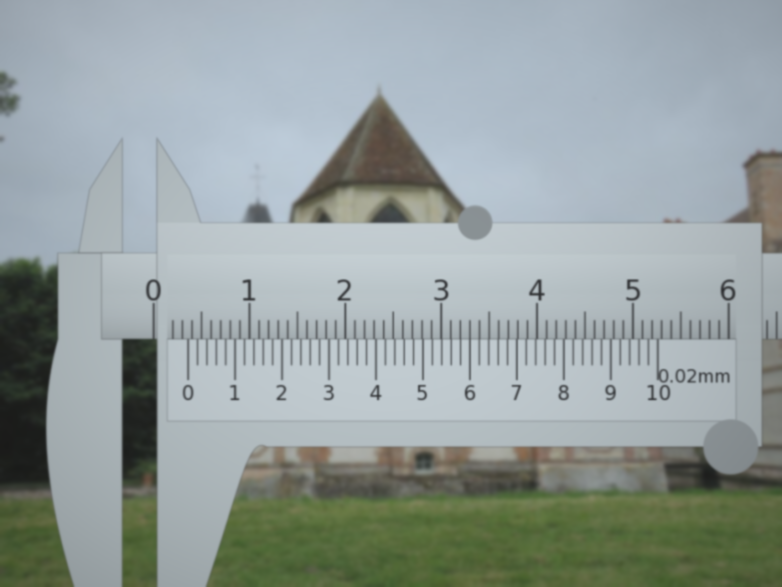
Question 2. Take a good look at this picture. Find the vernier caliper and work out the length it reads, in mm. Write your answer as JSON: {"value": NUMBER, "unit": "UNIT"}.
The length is {"value": 3.6, "unit": "mm"}
